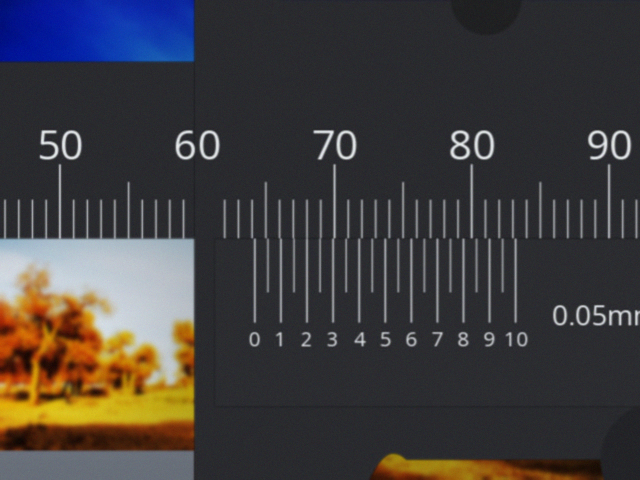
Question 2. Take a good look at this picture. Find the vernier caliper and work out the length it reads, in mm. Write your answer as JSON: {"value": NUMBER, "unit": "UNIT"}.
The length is {"value": 64.2, "unit": "mm"}
